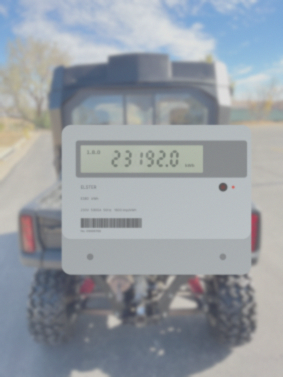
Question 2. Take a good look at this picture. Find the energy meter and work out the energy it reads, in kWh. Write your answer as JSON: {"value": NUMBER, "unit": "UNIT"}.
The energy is {"value": 23192.0, "unit": "kWh"}
